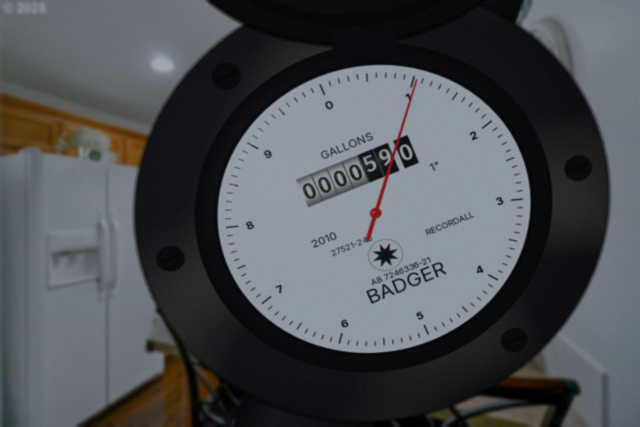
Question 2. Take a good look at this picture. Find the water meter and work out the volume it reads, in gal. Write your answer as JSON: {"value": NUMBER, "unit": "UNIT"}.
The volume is {"value": 591.0, "unit": "gal"}
